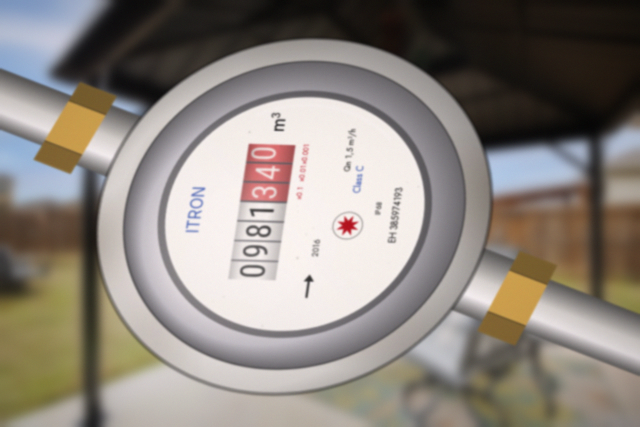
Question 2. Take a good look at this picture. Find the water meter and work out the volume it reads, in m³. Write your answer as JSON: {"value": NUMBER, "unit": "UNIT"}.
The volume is {"value": 981.340, "unit": "m³"}
